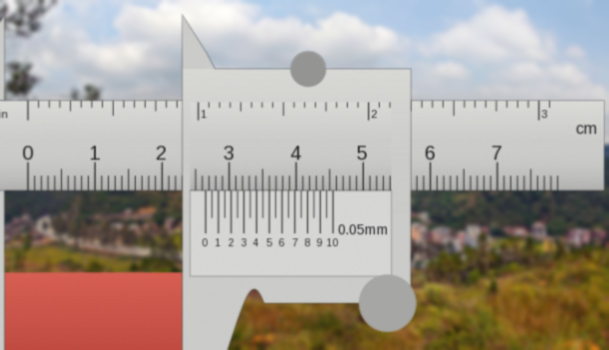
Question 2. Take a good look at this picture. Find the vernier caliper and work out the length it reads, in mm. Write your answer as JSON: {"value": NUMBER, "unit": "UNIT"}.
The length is {"value": 26.5, "unit": "mm"}
